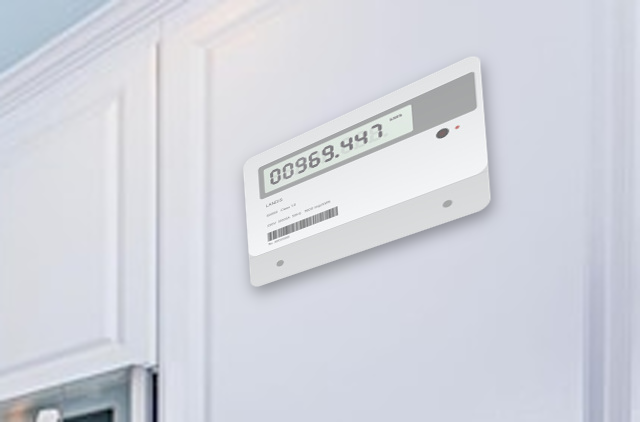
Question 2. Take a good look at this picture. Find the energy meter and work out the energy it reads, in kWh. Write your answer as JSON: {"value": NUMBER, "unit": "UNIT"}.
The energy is {"value": 969.447, "unit": "kWh"}
